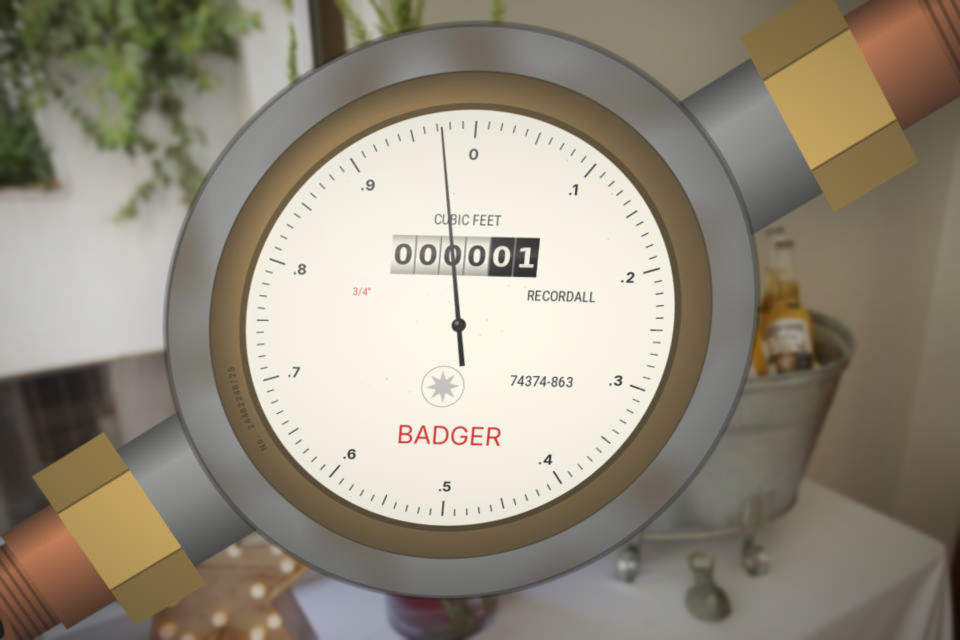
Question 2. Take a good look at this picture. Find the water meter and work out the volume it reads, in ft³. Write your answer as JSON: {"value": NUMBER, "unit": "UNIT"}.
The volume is {"value": 0.97, "unit": "ft³"}
